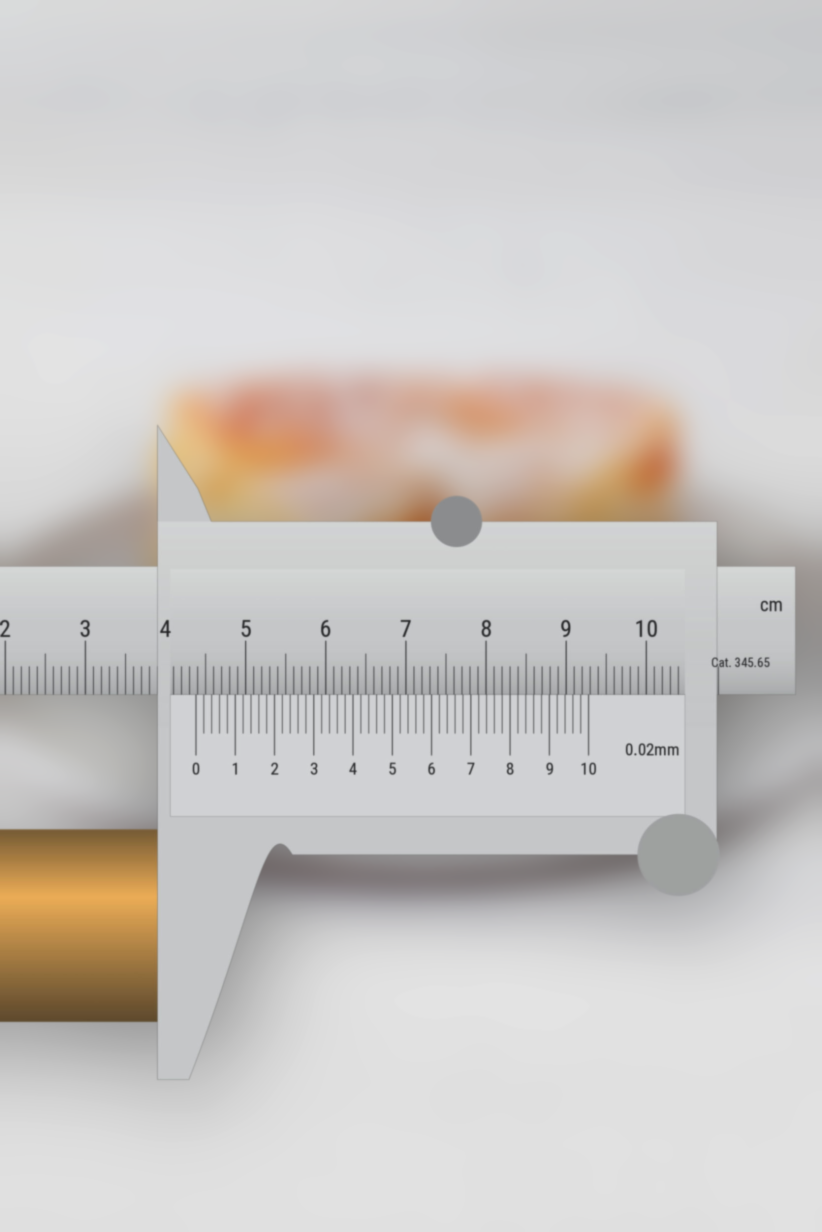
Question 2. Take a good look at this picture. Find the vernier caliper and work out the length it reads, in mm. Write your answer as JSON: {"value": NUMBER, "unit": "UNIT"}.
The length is {"value": 43.8, "unit": "mm"}
